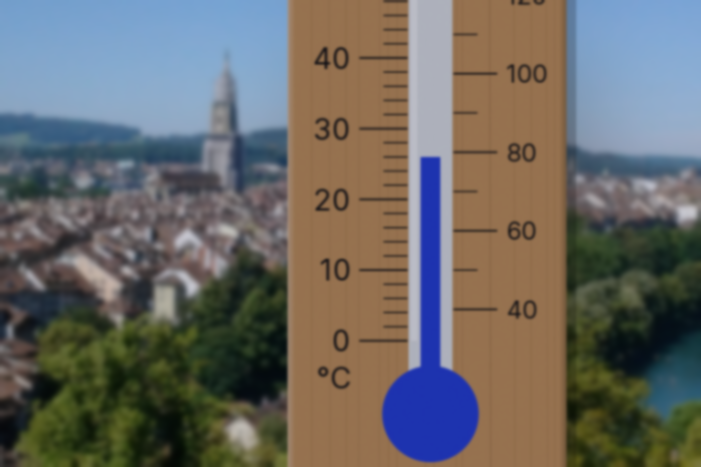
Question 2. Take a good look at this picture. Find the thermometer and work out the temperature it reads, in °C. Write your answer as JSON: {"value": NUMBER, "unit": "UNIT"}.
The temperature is {"value": 26, "unit": "°C"}
